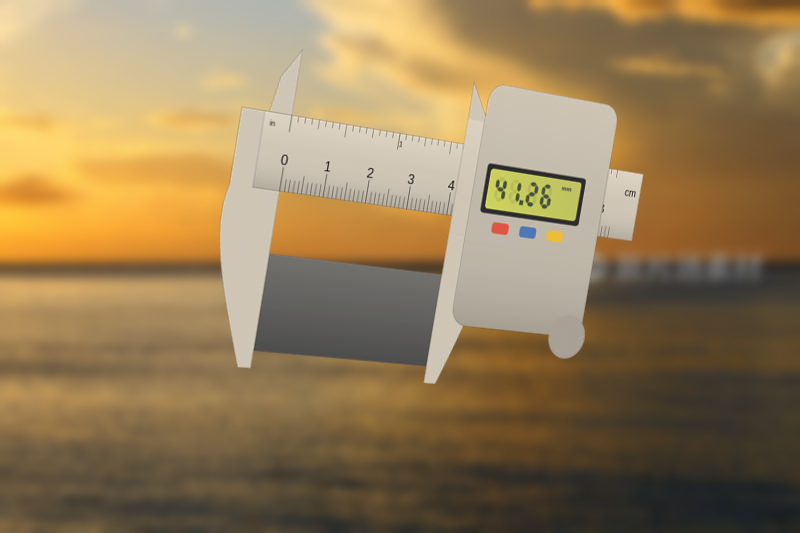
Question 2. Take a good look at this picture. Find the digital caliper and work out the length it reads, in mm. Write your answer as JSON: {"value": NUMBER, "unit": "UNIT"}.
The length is {"value": 41.26, "unit": "mm"}
